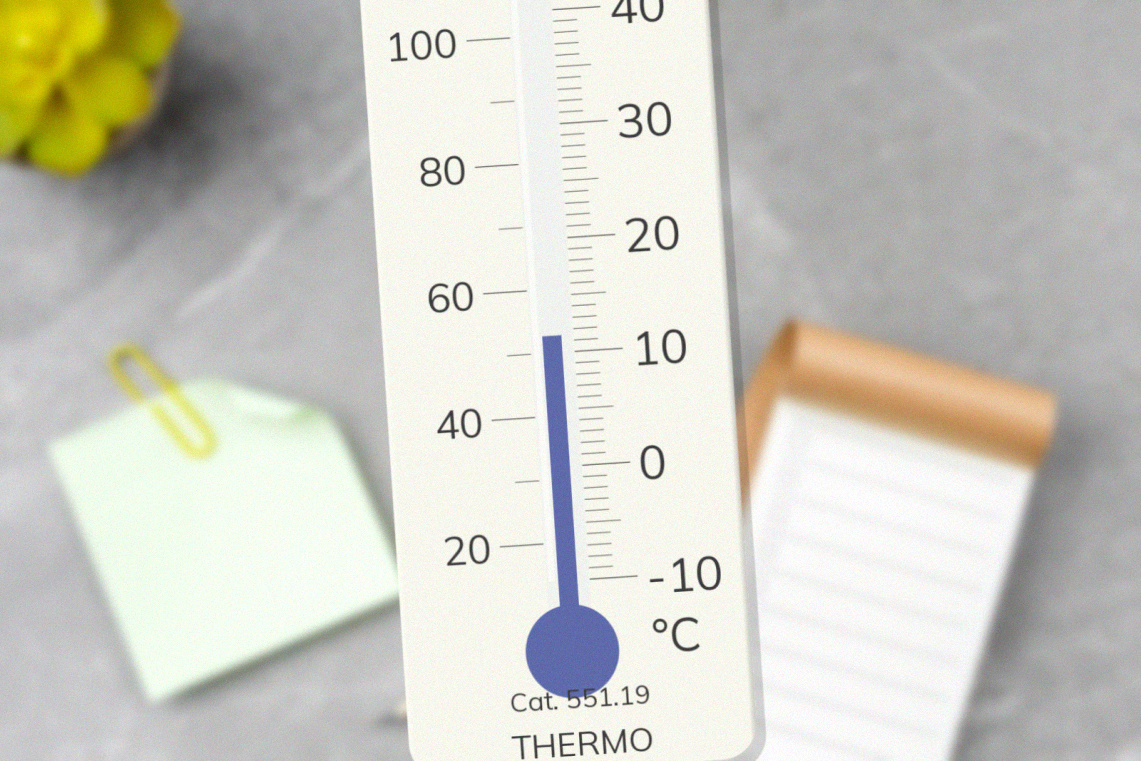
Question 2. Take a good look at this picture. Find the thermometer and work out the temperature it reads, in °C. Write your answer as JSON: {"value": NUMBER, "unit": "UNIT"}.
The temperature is {"value": 11.5, "unit": "°C"}
